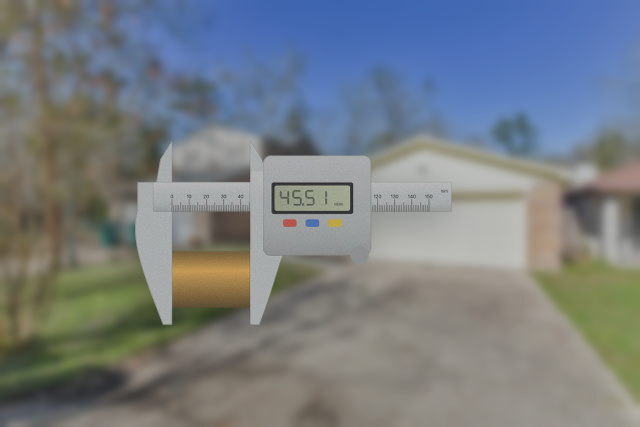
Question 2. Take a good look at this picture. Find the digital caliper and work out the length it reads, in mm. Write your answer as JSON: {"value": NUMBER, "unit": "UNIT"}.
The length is {"value": 45.51, "unit": "mm"}
